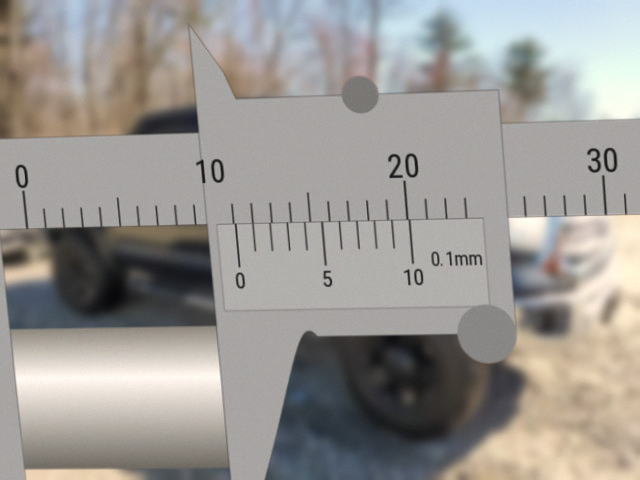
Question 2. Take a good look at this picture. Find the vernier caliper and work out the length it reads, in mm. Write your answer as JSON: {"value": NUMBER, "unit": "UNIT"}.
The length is {"value": 11.1, "unit": "mm"}
